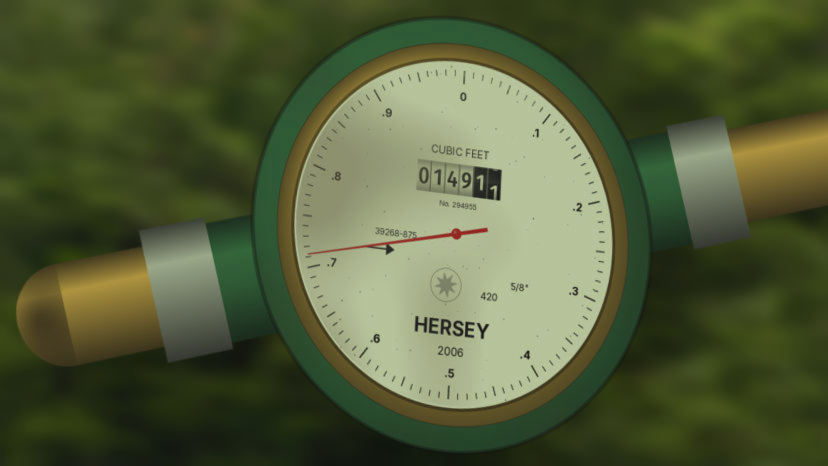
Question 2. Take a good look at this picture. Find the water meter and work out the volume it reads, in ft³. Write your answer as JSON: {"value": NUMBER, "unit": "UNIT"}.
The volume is {"value": 14910.71, "unit": "ft³"}
